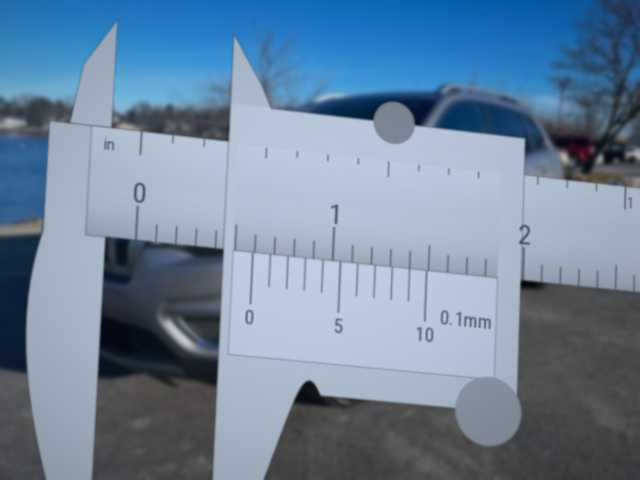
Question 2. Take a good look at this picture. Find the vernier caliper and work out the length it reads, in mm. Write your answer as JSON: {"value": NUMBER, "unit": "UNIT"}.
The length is {"value": 5.9, "unit": "mm"}
